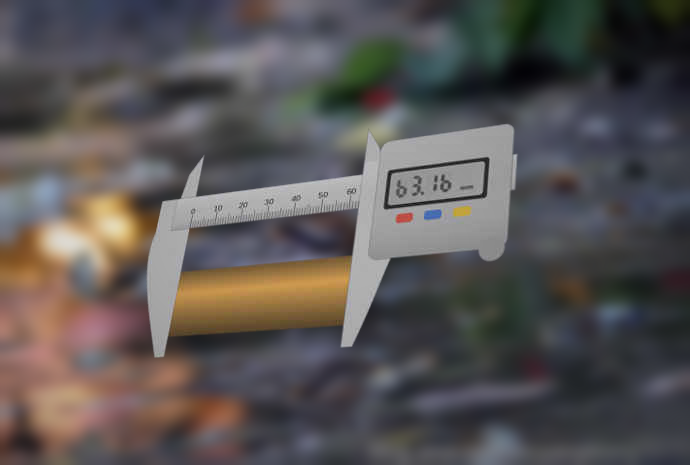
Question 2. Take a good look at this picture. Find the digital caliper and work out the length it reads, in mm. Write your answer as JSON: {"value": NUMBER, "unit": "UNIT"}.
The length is {"value": 63.16, "unit": "mm"}
